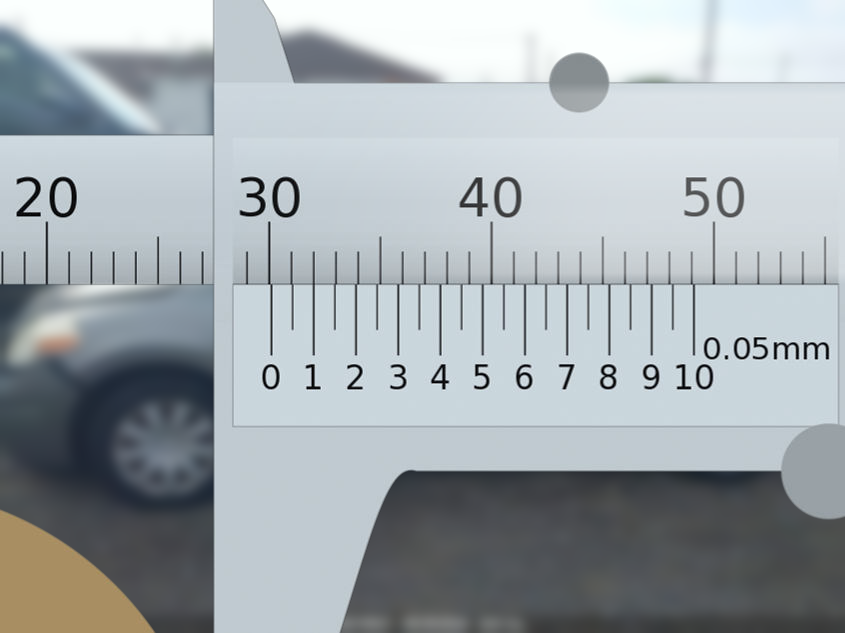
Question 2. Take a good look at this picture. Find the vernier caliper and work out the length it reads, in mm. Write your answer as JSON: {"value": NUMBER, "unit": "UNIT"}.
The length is {"value": 30.1, "unit": "mm"}
